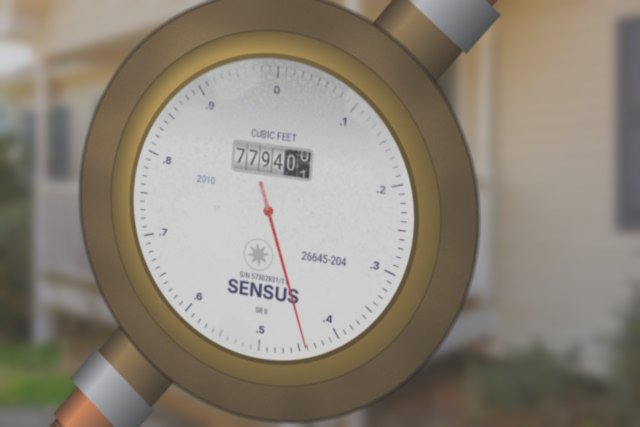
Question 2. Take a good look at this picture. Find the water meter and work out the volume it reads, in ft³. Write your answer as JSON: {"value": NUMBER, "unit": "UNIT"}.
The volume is {"value": 779400.44, "unit": "ft³"}
